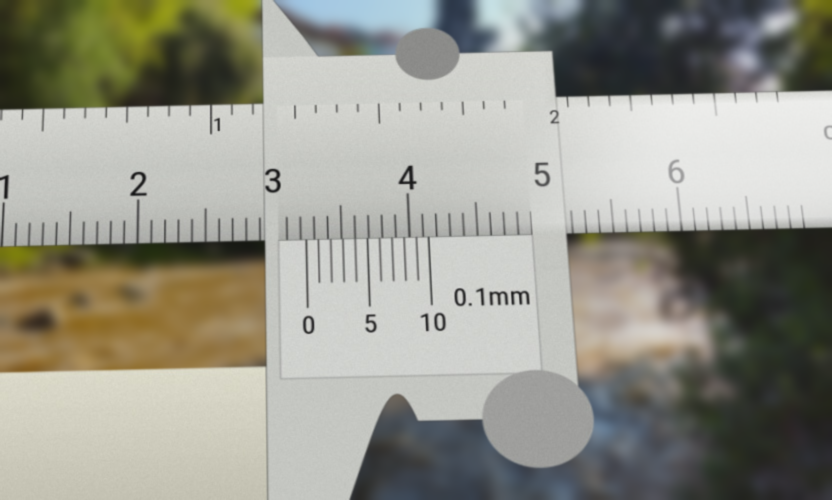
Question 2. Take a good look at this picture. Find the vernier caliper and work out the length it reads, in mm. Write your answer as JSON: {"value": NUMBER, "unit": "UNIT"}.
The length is {"value": 32.4, "unit": "mm"}
